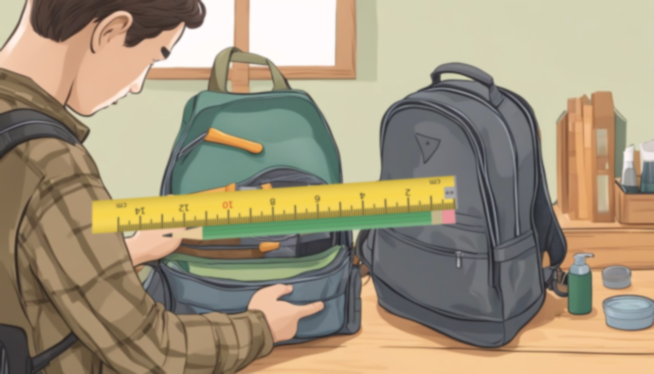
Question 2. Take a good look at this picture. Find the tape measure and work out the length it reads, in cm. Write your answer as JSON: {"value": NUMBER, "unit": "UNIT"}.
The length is {"value": 13, "unit": "cm"}
